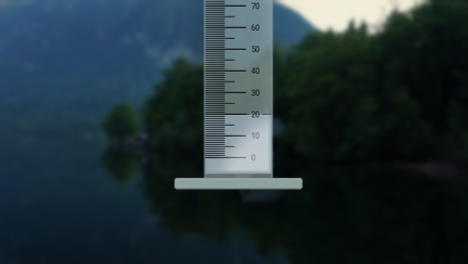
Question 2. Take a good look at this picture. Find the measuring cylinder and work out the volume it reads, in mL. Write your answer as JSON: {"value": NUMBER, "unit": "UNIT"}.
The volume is {"value": 20, "unit": "mL"}
